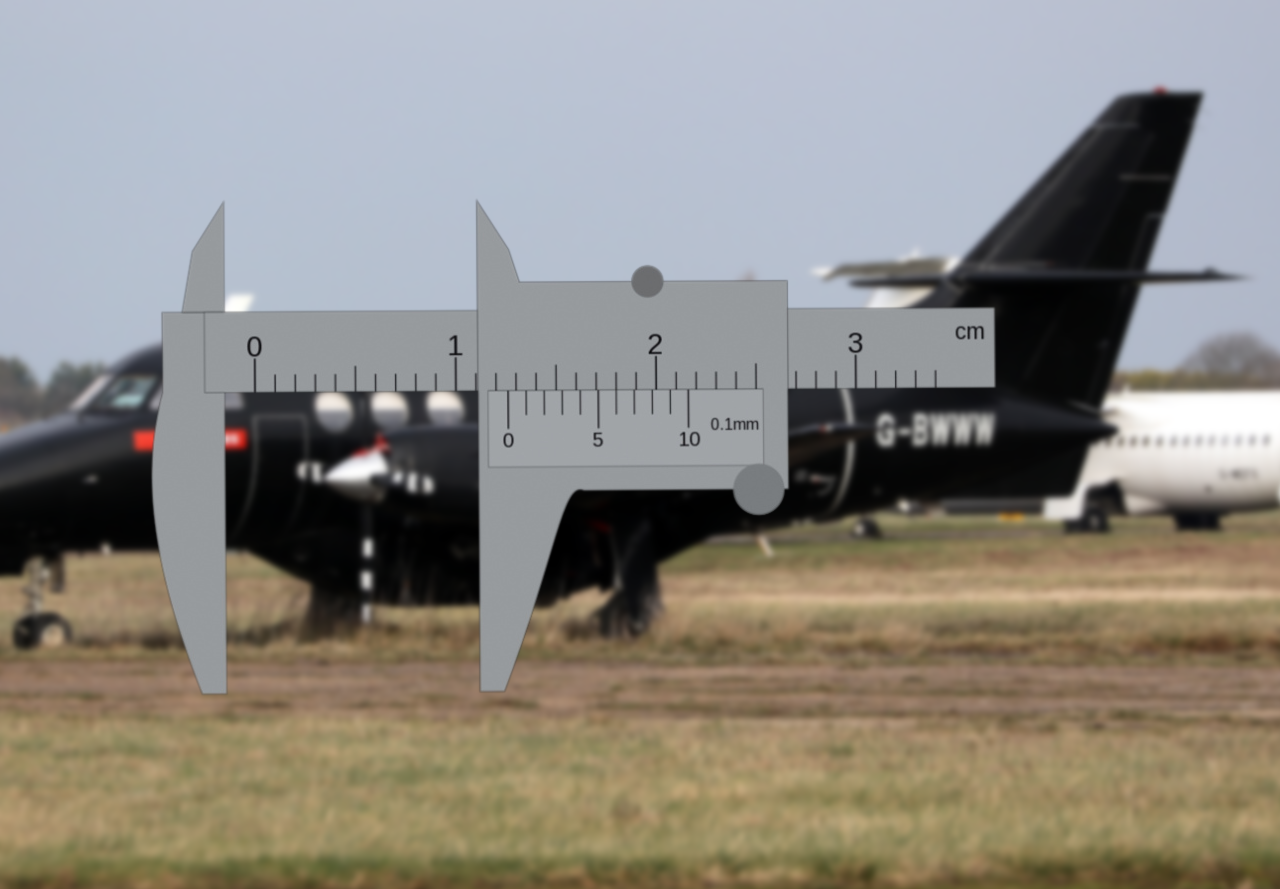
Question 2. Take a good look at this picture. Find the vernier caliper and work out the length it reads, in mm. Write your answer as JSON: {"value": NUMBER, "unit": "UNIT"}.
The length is {"value": 12.6, "unit": "mm"}
